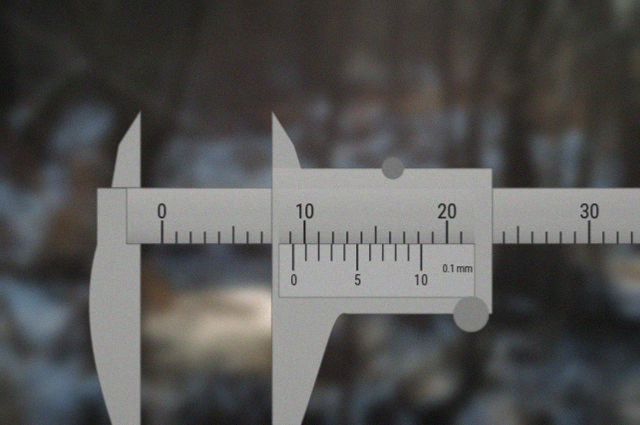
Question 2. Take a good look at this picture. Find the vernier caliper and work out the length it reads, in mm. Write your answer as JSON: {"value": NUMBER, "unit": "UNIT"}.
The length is {"value": 9.2, "unit": "mm"}
